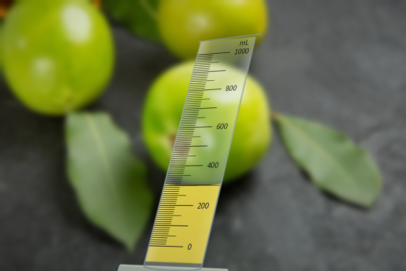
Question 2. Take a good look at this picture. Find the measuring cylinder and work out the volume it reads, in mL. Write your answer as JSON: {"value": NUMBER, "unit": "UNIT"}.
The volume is {"value": 300, "unit": "mL"}
